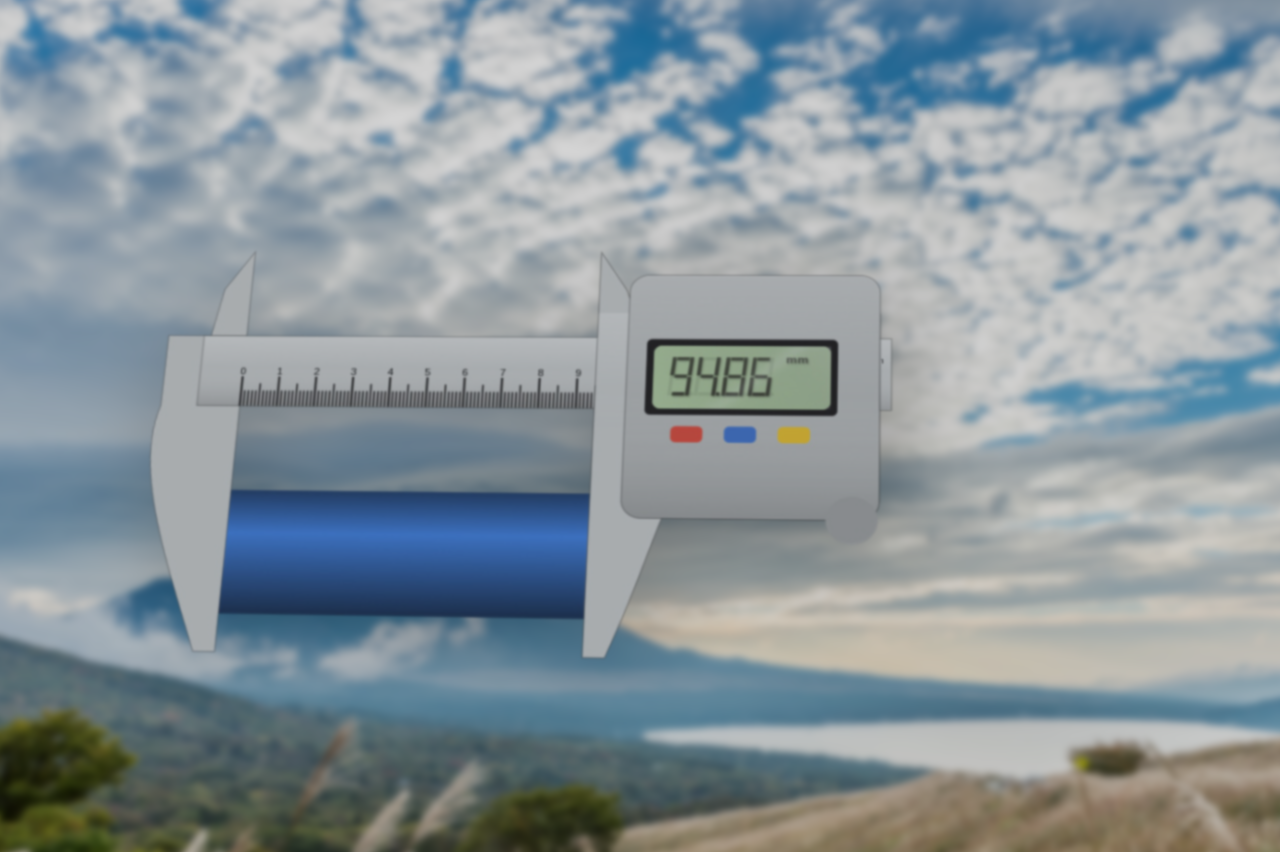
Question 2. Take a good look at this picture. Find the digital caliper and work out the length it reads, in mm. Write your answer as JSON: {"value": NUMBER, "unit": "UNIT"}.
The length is {"value": 94.86, "unit": "mm"}
